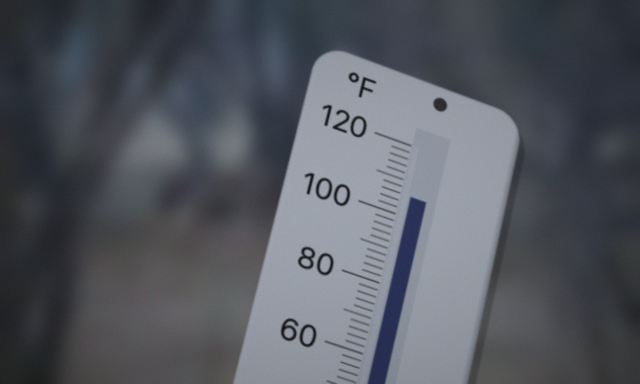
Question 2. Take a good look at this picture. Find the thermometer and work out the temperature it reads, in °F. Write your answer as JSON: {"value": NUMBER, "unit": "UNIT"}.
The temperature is {"value": 106, "unit": "°F"}
